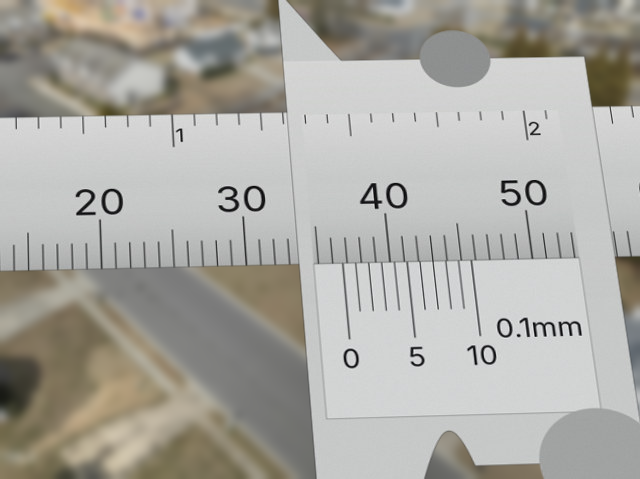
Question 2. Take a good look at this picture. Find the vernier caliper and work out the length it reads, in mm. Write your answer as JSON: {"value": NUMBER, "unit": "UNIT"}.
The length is {"value": 36.7, "unit": "mm"}
